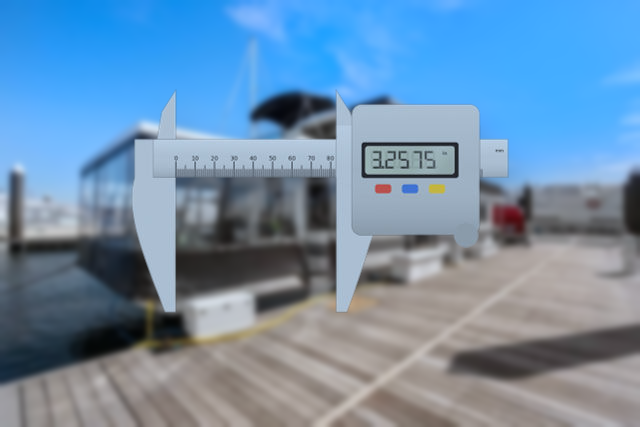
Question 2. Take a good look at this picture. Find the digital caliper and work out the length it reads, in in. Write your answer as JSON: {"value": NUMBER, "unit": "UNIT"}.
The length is {"value": 3.2575, "unit": "in"}
